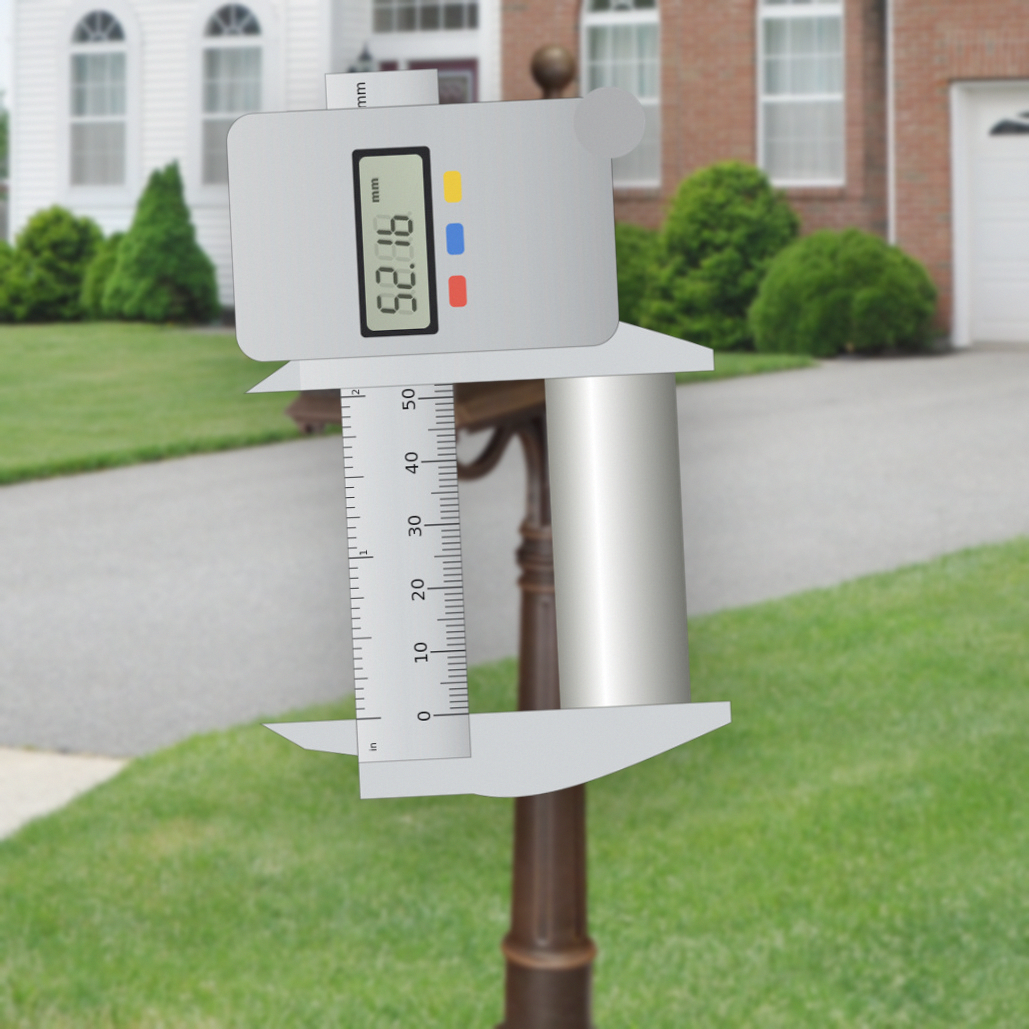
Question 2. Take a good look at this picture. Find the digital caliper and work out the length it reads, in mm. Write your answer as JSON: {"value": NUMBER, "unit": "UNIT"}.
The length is {"value": 52.16, "unit": "mm"}
